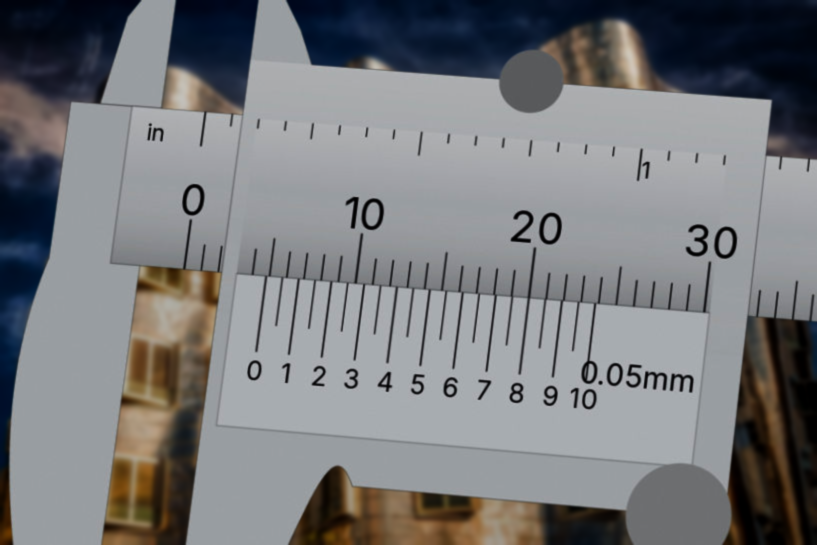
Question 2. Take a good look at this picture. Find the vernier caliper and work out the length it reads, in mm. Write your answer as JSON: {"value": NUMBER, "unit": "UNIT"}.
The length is {"value": 4.8, "unit": "mm"}
